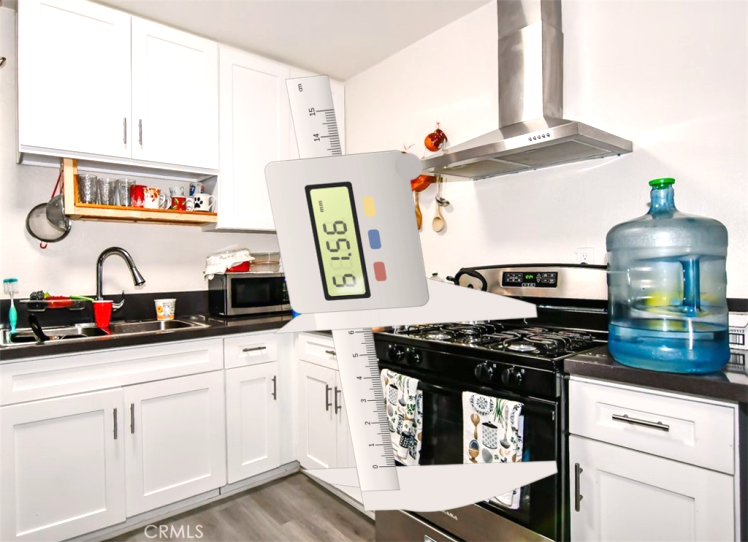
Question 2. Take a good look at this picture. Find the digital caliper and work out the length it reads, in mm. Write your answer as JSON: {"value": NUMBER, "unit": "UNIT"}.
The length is {"value": 61.56, "unit": "mm"}
